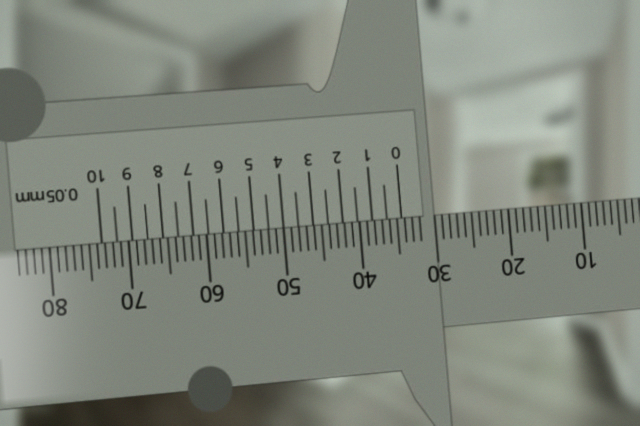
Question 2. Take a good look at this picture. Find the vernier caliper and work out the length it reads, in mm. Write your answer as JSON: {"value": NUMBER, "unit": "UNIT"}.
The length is {"value": 34.4, "unit": "mm"}
